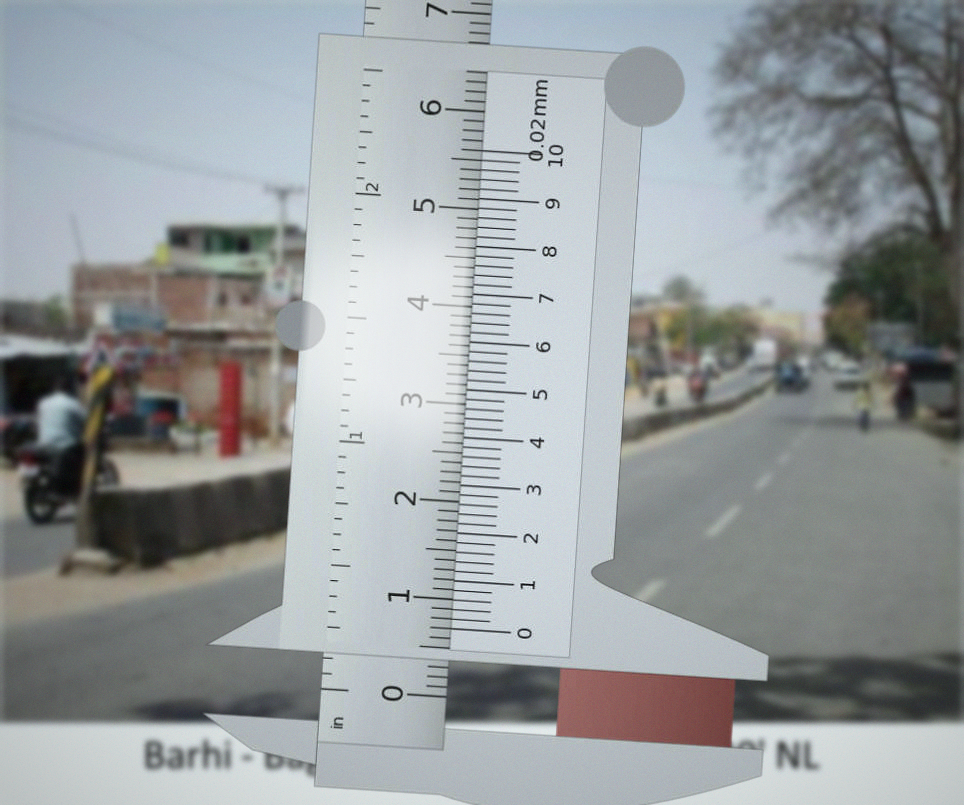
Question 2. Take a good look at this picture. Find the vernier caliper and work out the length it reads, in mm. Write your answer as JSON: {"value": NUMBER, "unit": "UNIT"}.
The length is {"value": 7.0, "unit": "mm"}
